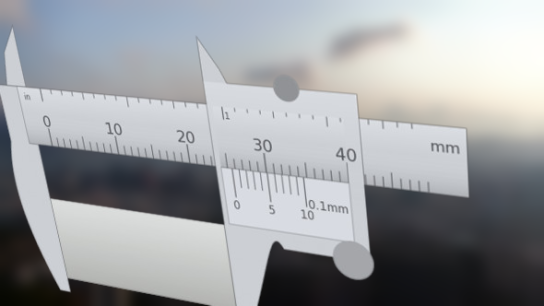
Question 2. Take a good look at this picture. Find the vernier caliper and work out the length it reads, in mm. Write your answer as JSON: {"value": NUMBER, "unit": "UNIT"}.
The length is {"value": 25.6, "unit": "mm"}
